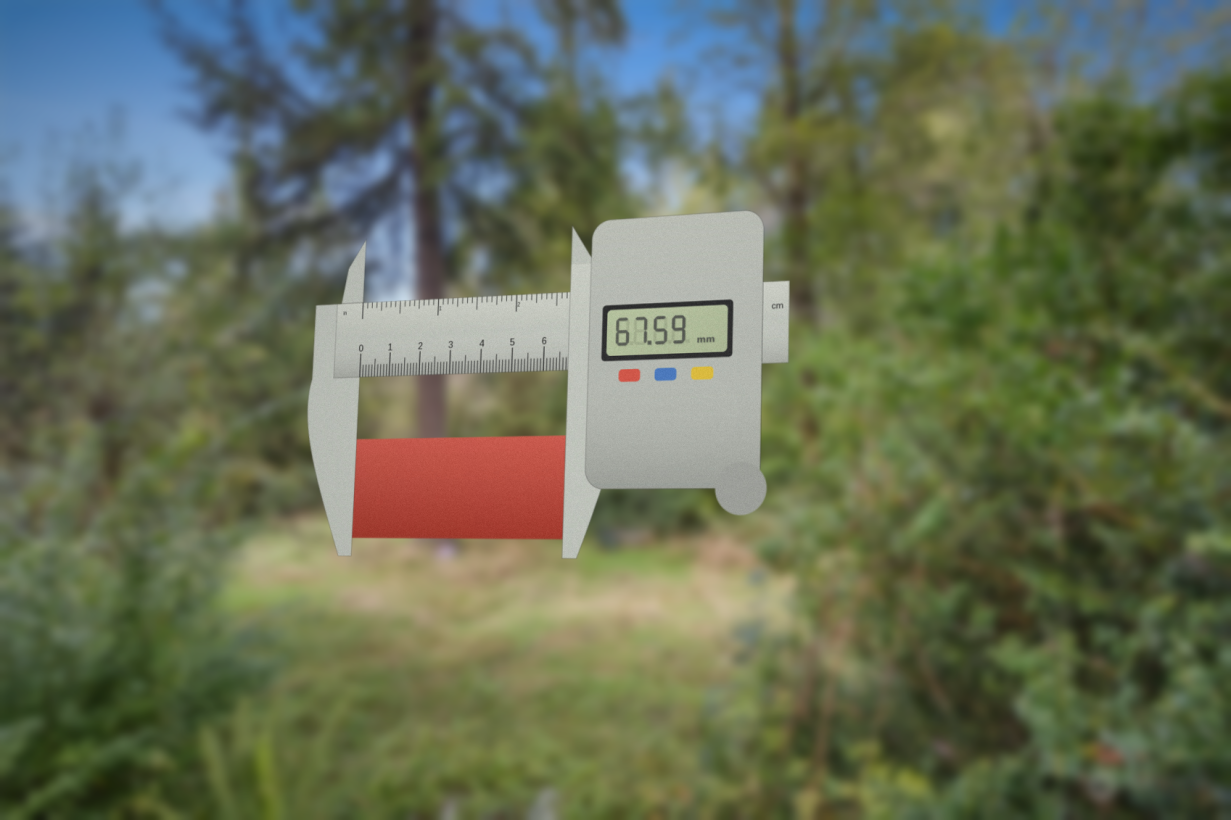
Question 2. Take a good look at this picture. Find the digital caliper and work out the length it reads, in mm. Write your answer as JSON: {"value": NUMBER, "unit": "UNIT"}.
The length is {"value": 67.59, "unit": "mm"}
